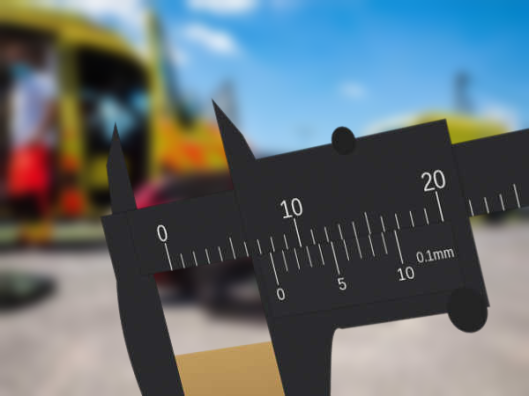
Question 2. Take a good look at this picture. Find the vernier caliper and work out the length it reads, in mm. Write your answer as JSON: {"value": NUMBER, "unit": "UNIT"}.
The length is {"value": 7.7, "unit": "mm"}
